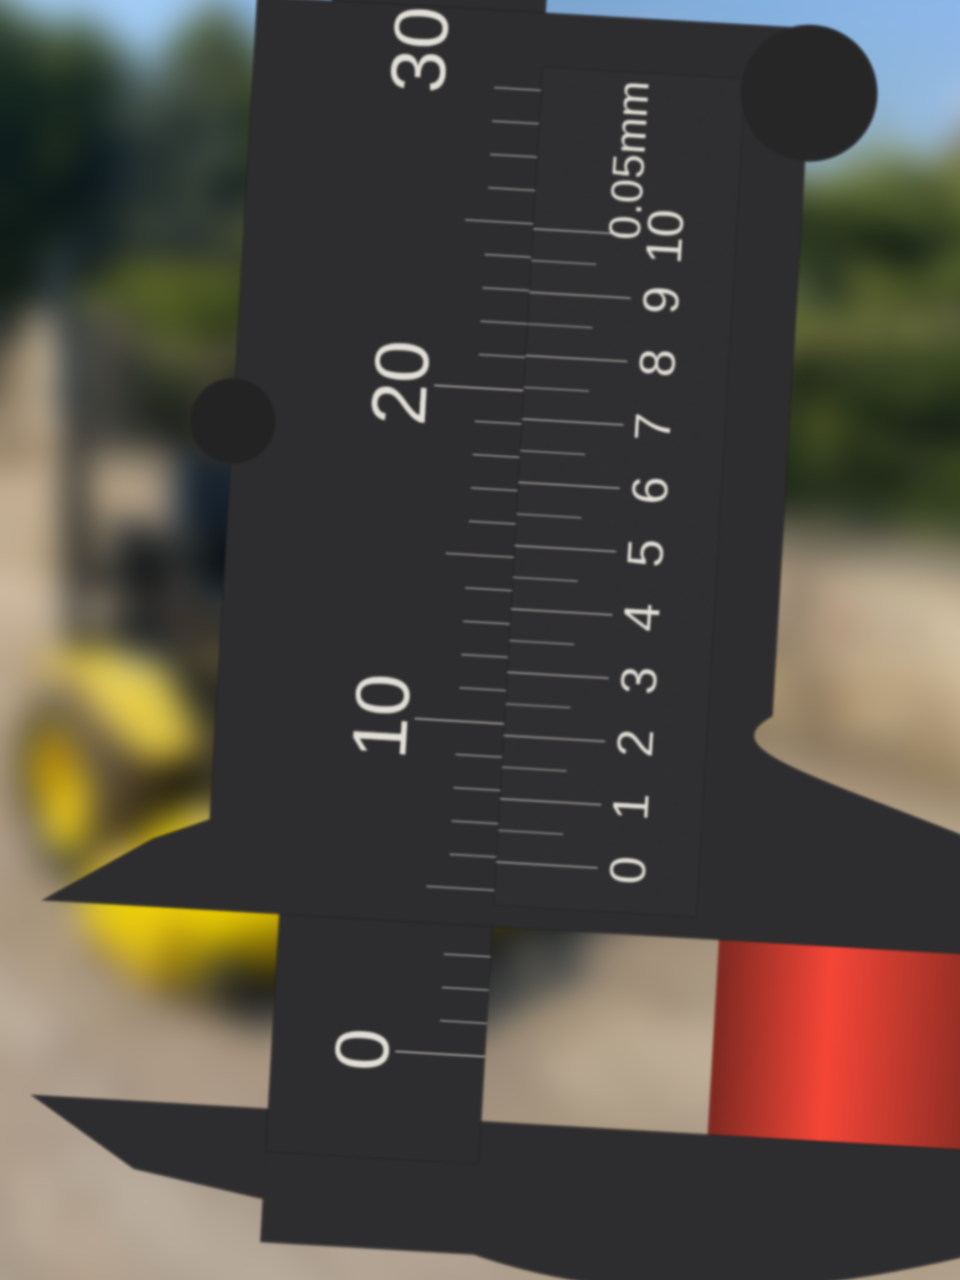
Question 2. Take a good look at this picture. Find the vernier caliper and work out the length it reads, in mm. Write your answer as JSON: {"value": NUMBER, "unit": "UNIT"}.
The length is {"value": 5.85, "unit": "mm"}
